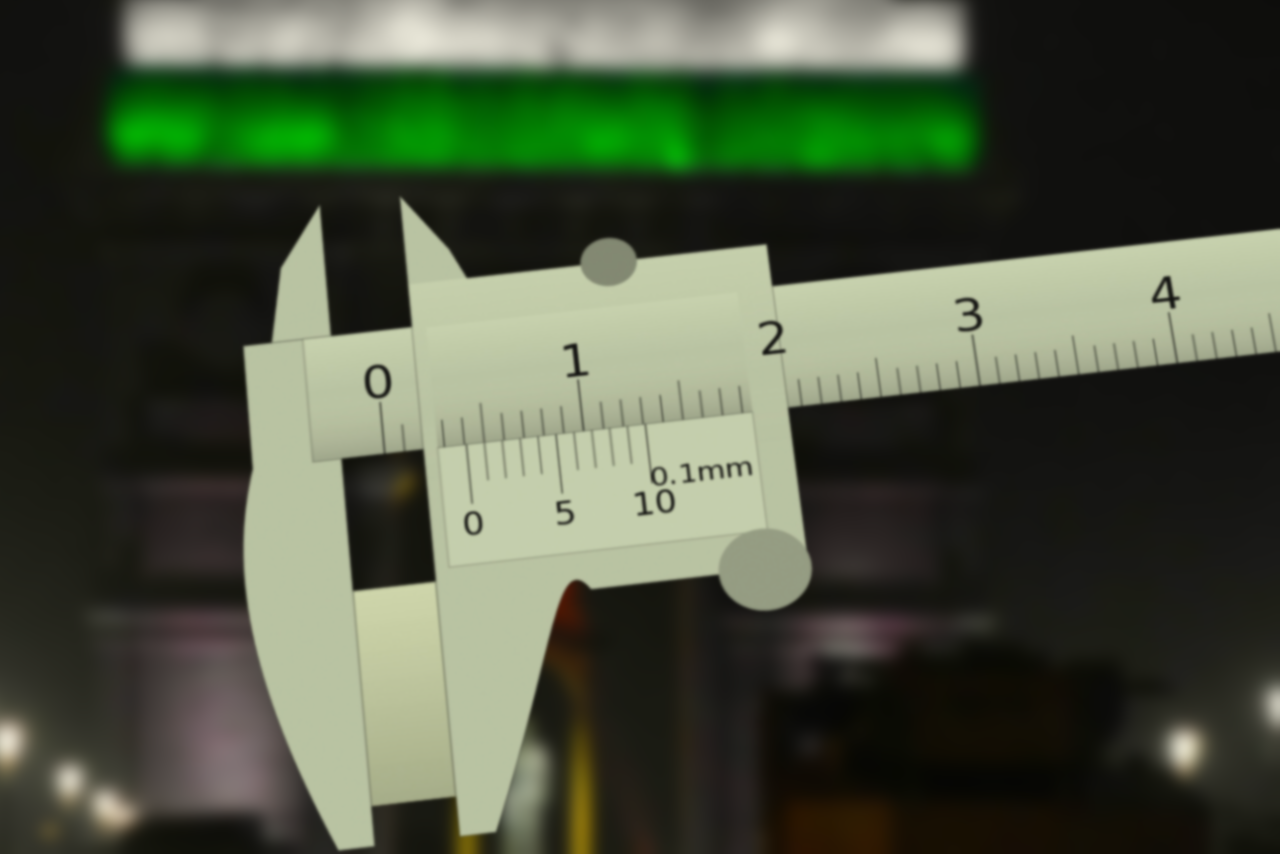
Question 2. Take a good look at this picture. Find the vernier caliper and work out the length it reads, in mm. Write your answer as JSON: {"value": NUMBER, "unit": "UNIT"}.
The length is {"value": 4.1, "unit": "mm"}
